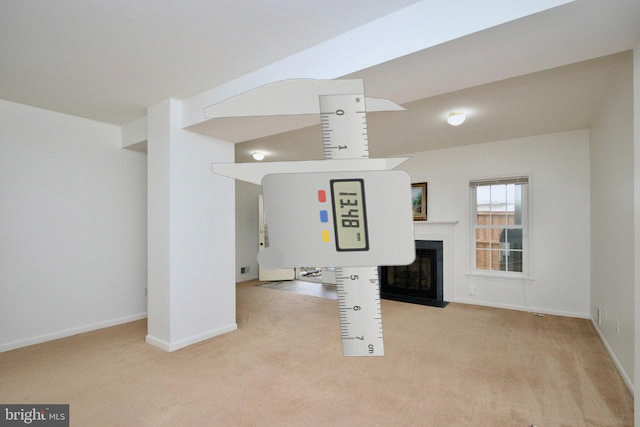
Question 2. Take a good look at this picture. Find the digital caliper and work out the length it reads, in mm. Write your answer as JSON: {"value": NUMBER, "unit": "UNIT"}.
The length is {"value": 13.48, "unit": "mm"}
